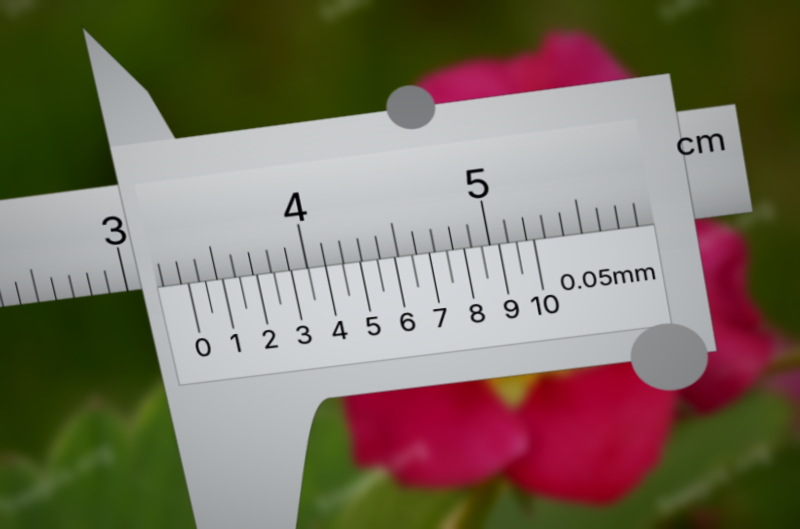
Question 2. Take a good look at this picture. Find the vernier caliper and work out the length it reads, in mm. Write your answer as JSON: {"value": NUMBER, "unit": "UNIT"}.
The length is {"value": 33.4, "unit": "mm"}
